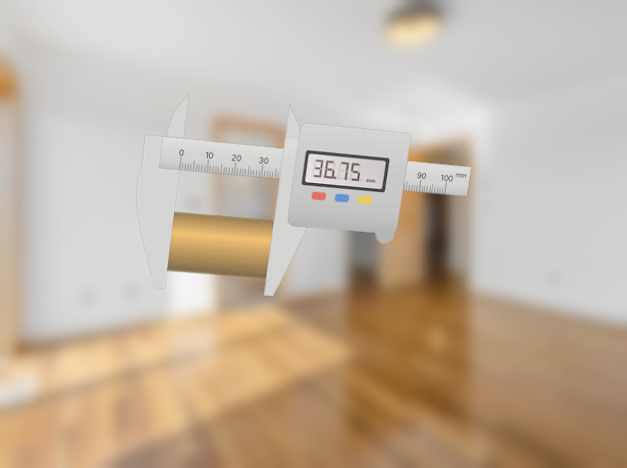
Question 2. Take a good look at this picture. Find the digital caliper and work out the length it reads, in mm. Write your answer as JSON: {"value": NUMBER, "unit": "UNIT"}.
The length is {"value": 36.75, "unit": "mm"}
